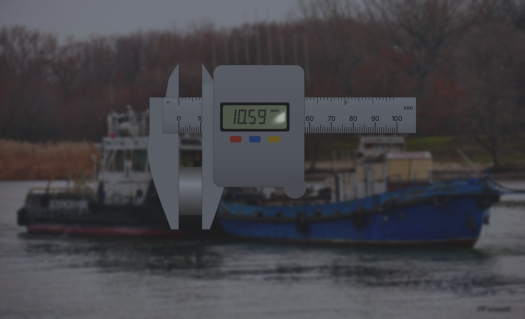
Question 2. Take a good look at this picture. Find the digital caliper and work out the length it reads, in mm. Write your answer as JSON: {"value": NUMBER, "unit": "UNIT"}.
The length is {"value": 10.59, "unit": "mm"}
